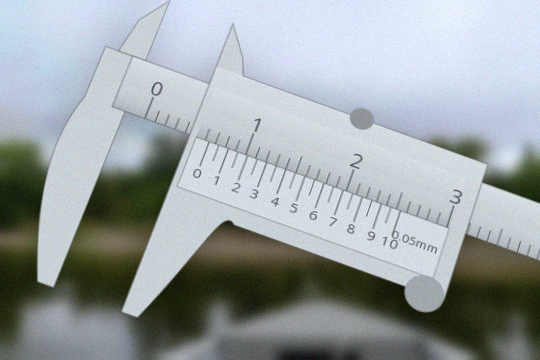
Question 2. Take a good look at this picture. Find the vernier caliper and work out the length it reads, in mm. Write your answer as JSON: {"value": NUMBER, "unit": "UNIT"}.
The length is {"value": 6.4, "unit": "mm"}
